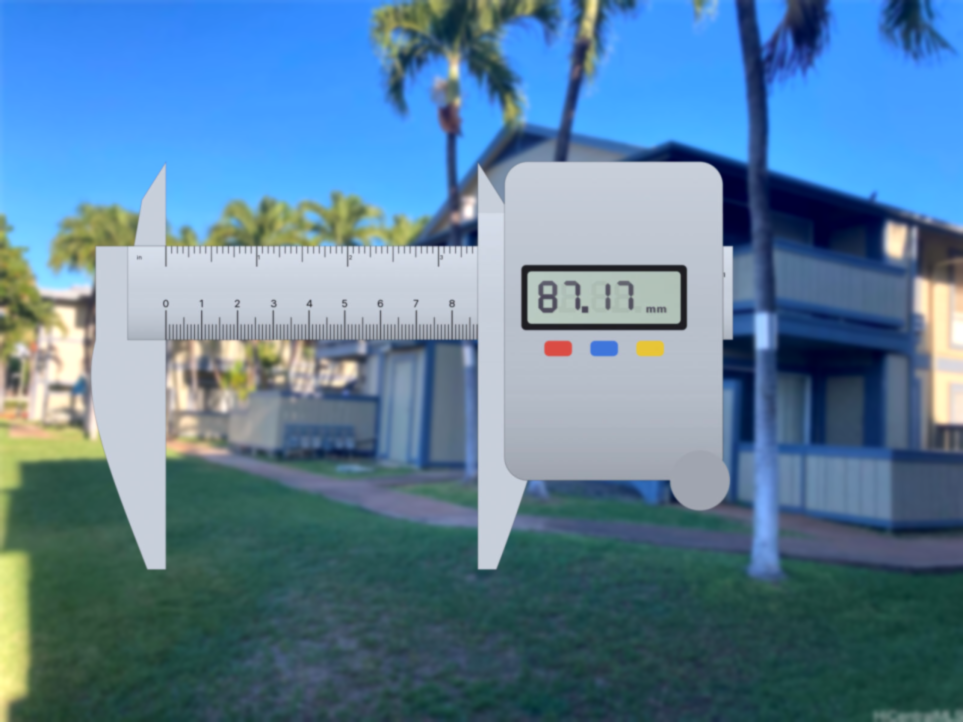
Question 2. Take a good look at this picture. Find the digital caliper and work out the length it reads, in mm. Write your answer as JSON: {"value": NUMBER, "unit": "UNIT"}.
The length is {"value": 87.17, "unit": "mm"}
